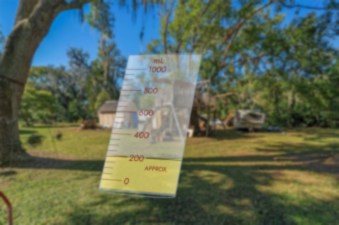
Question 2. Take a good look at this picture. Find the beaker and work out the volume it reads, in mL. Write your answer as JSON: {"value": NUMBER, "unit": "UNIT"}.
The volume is {"value": 200, "unit": "mL"}
